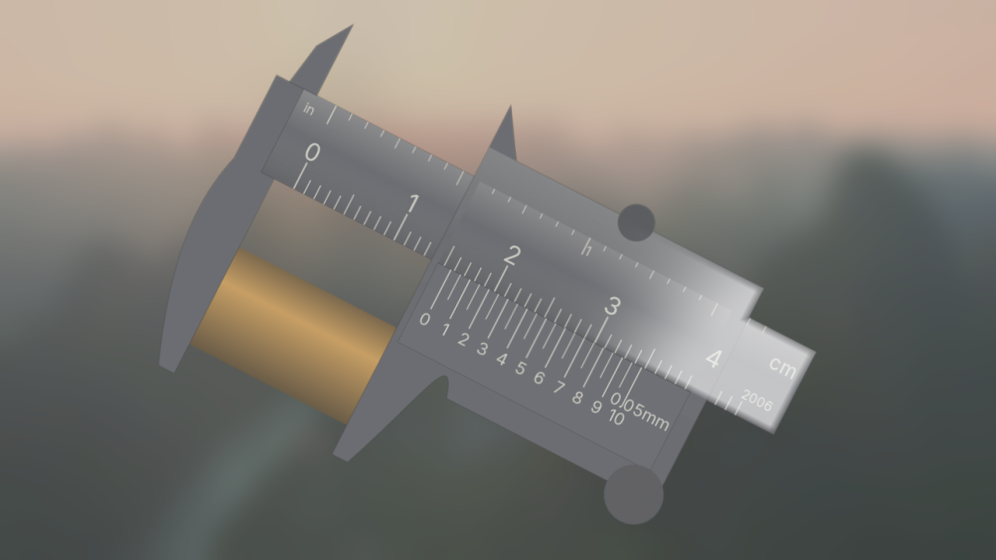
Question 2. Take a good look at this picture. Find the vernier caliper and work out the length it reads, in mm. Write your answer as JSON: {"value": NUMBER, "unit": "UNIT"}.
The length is {"value": 15.7, "unit": "mm"}
